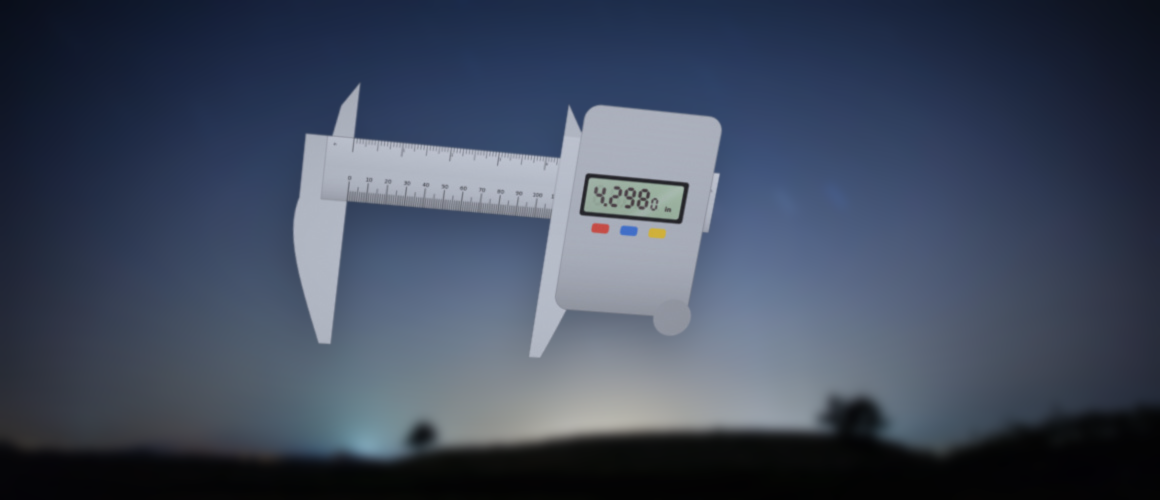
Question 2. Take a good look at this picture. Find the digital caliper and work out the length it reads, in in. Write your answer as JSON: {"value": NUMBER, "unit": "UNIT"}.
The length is {"value": 4.2980, "unit": "in"}
